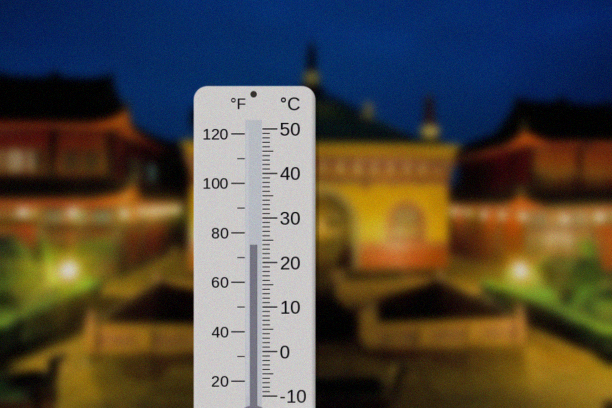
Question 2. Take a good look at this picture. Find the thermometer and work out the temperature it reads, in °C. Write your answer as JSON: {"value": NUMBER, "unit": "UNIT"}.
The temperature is {"value": 24, "unit": "°C"}
